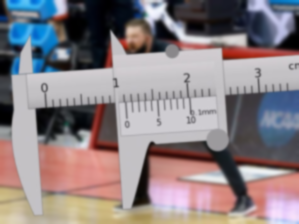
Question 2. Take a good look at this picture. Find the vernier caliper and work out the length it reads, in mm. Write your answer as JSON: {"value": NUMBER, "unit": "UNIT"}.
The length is {"value": 11.2, "unit": "mm"}
